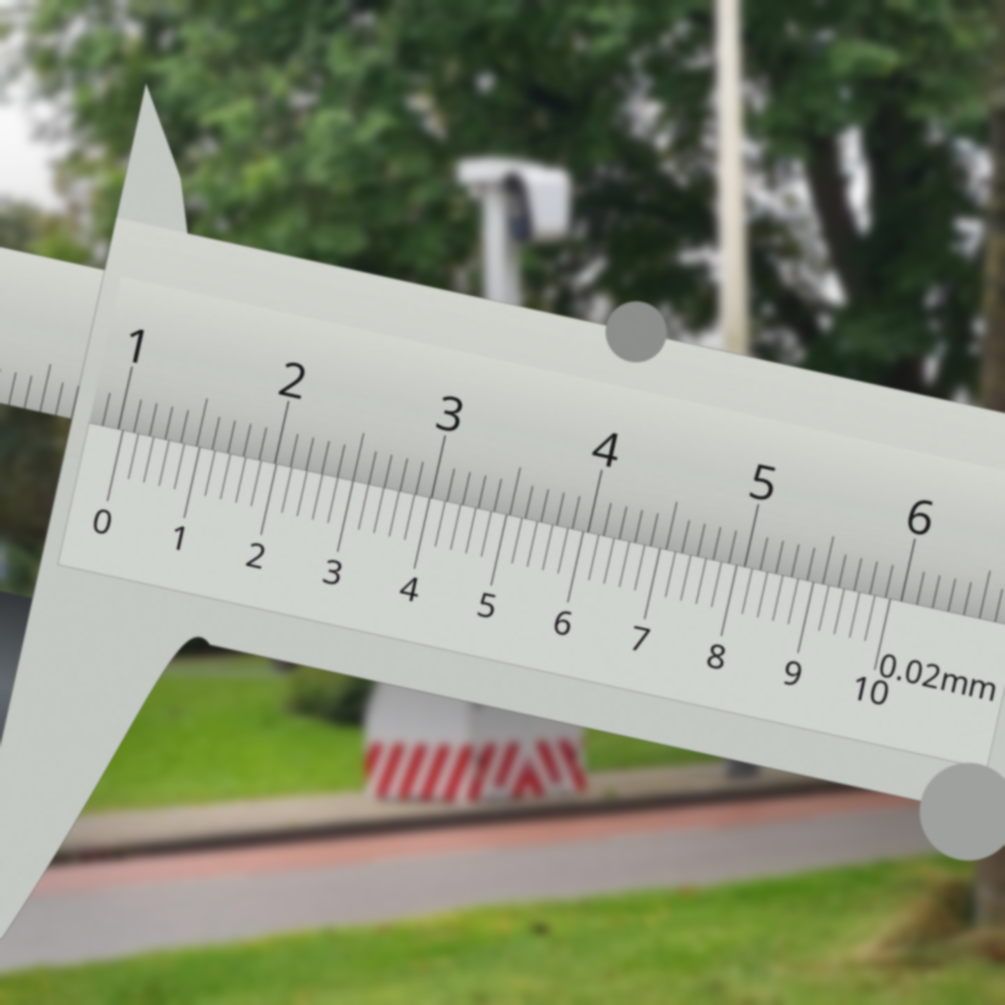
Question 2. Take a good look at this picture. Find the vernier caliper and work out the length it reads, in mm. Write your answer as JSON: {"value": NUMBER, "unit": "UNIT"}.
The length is {"value": 10.3, "unit": "mm"}
